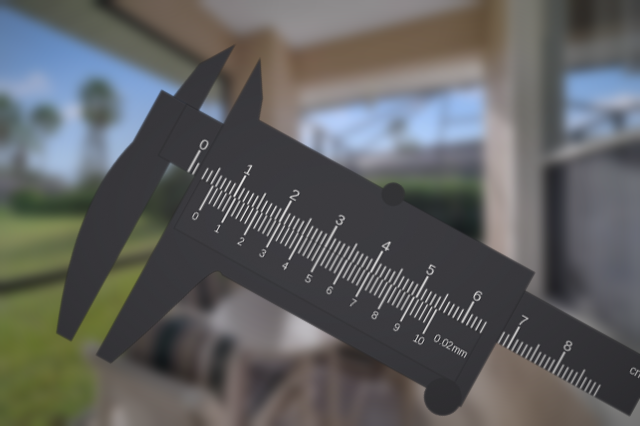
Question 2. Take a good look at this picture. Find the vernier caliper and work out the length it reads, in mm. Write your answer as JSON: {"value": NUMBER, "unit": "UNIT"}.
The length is {"value": 5.5, "unit": "mm"}
